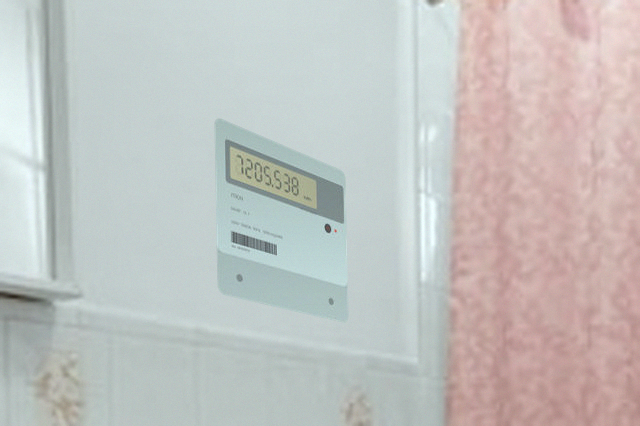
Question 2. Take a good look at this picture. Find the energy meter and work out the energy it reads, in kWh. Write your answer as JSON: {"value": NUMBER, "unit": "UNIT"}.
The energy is {"value": 7205.538, "unit": "kWh"}
